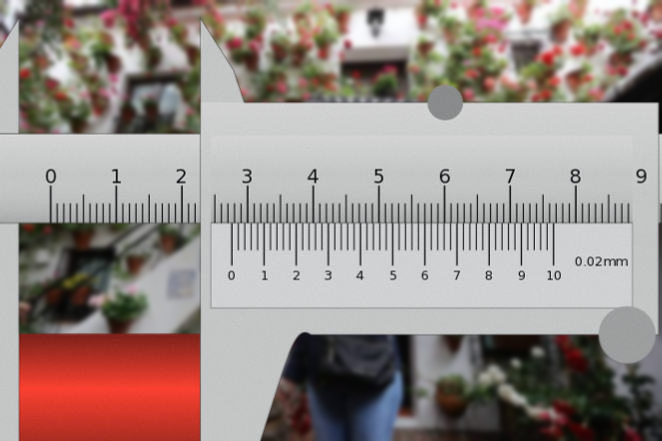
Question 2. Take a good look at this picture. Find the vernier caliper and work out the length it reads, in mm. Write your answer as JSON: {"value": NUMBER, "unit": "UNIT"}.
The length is {"value": 27.6, "unit": "mm"}
